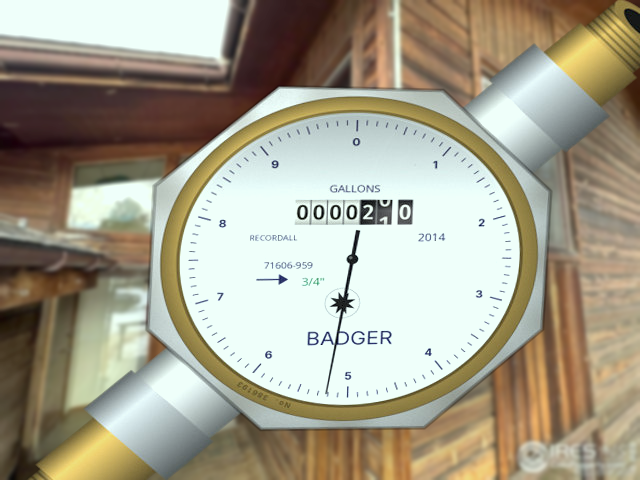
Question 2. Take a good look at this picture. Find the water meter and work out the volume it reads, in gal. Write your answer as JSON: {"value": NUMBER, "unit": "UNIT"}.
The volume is {"value": 205.2, "unit": "gal"}
